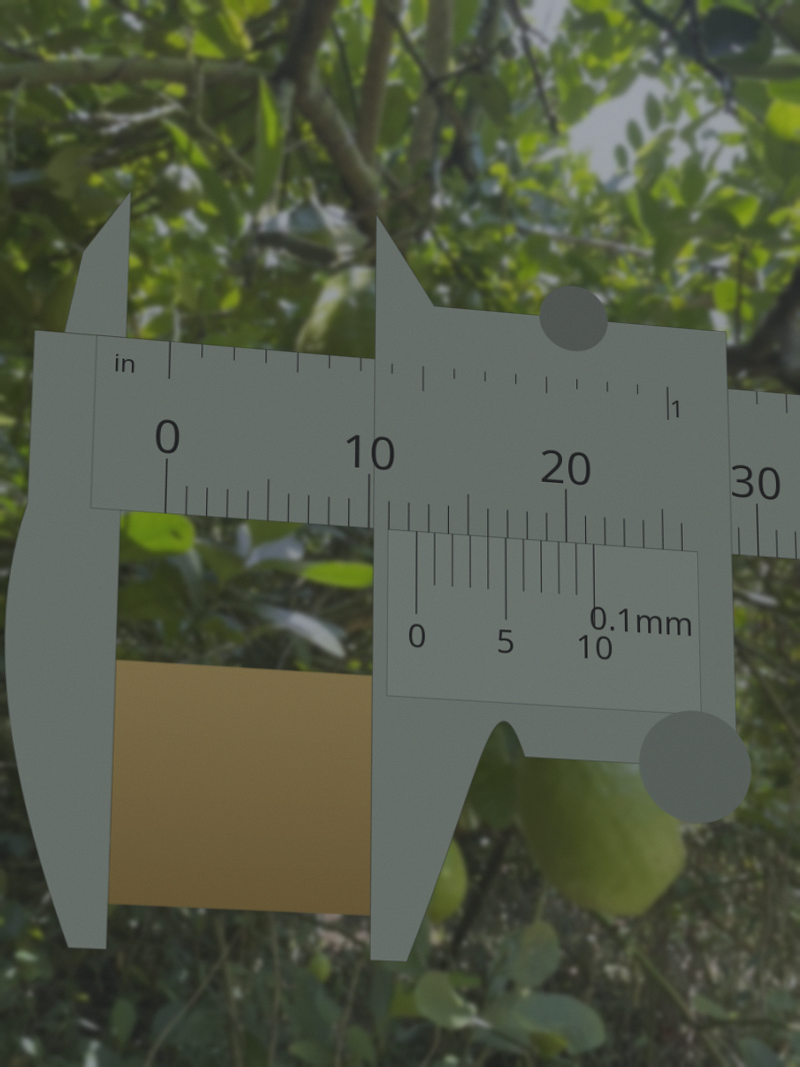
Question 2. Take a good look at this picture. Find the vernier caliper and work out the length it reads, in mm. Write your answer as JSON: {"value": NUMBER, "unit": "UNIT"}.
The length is {"value": 12.4, "unit": "mm"}
